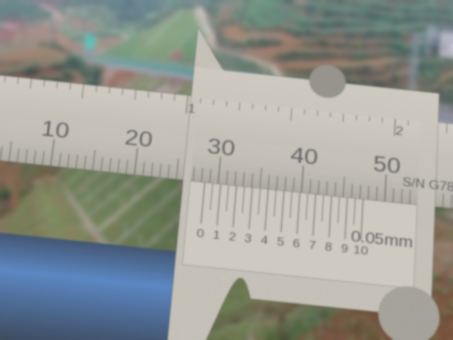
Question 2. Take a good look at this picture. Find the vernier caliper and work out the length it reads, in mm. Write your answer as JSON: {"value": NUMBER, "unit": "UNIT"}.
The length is {"value": 28.4, "unit": "mm"}
